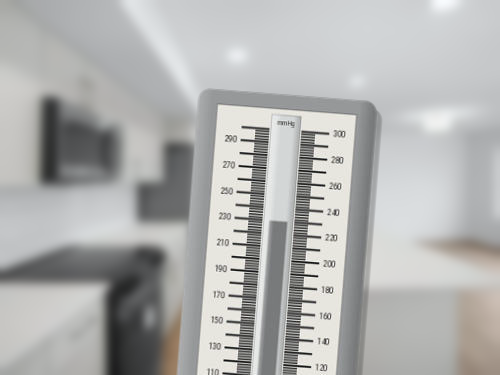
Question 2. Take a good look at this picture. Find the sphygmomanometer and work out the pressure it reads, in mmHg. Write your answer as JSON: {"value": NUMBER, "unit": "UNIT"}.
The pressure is {"value": 230, "unit": "mmHg"}
